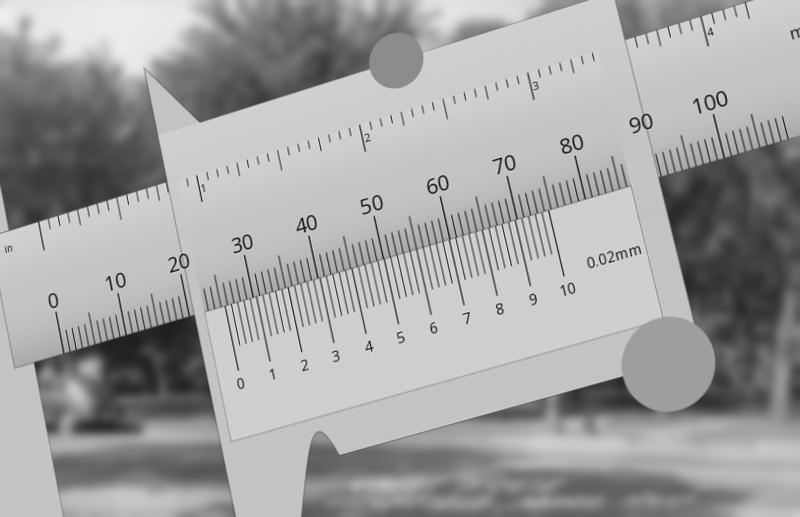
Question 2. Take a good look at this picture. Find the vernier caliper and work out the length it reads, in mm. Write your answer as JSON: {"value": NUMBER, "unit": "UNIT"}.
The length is {"value": 25.6, "unit": "mm"}
